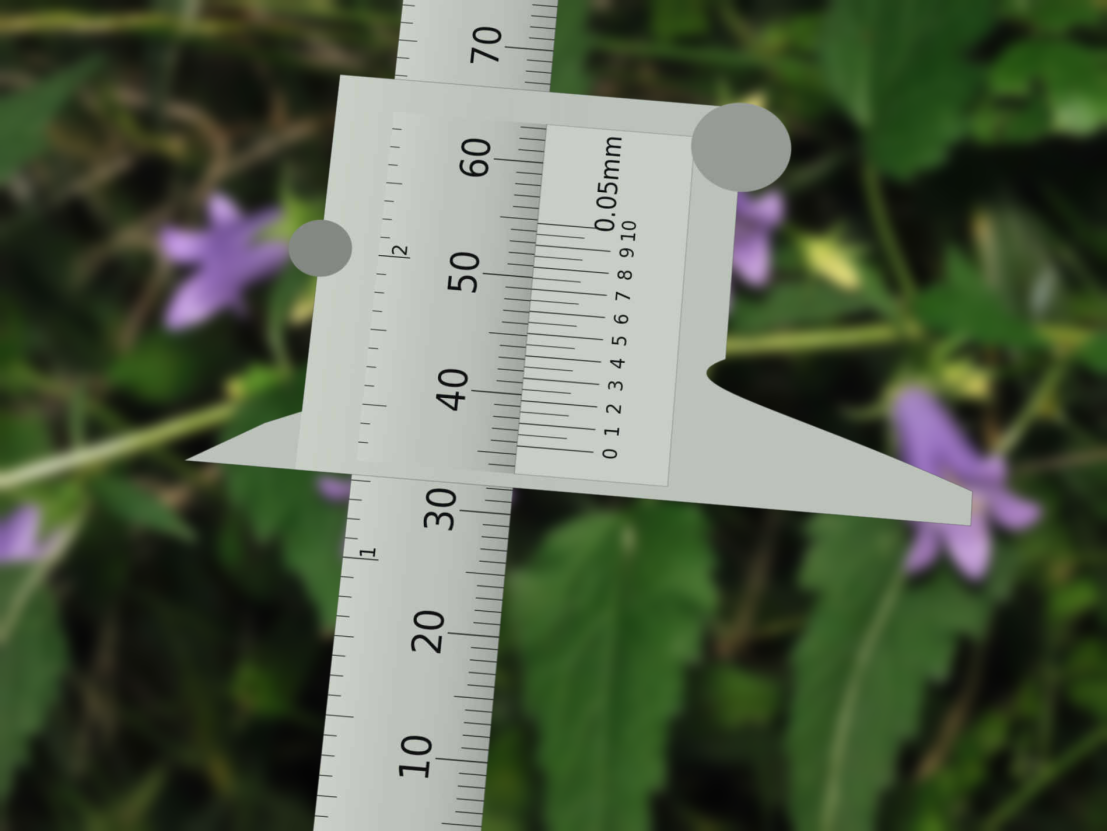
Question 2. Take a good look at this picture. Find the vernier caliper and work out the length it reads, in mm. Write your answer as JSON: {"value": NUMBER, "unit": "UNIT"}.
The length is {"value": 35.7, "unit": "mm"}
